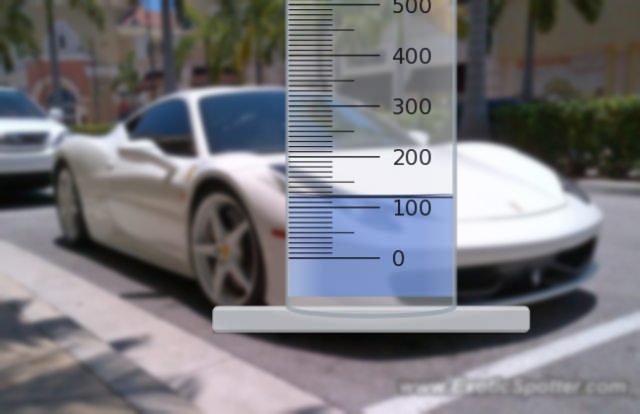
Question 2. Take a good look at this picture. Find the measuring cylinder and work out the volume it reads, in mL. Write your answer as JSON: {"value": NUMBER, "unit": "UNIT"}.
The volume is {"value": 120, "unit": "mL"}
